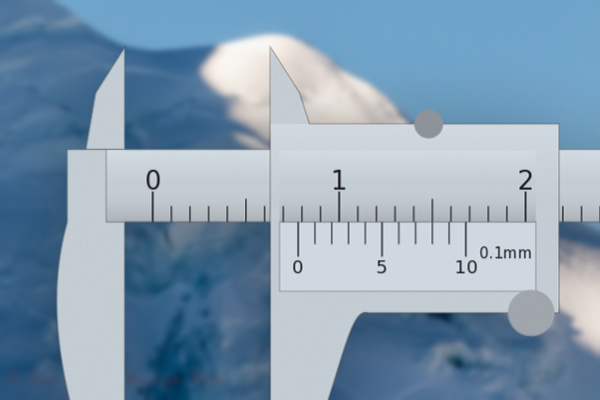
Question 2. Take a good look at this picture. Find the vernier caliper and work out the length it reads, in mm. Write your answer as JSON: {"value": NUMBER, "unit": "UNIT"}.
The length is {"value": 7.8, "unit": "mm"}
